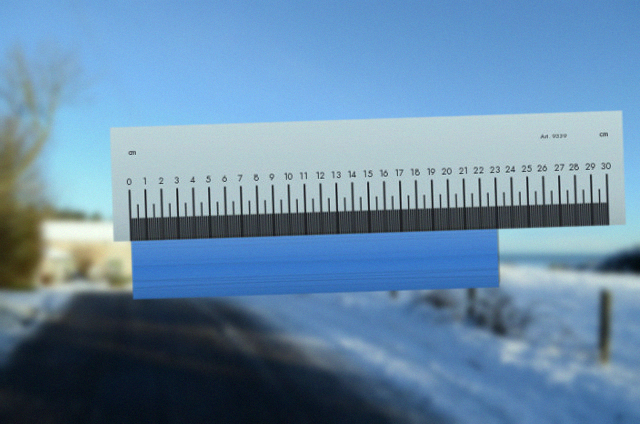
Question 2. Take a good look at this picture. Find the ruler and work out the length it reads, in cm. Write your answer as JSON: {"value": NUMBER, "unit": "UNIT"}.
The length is {"value": 23, "unit": "cm"}
